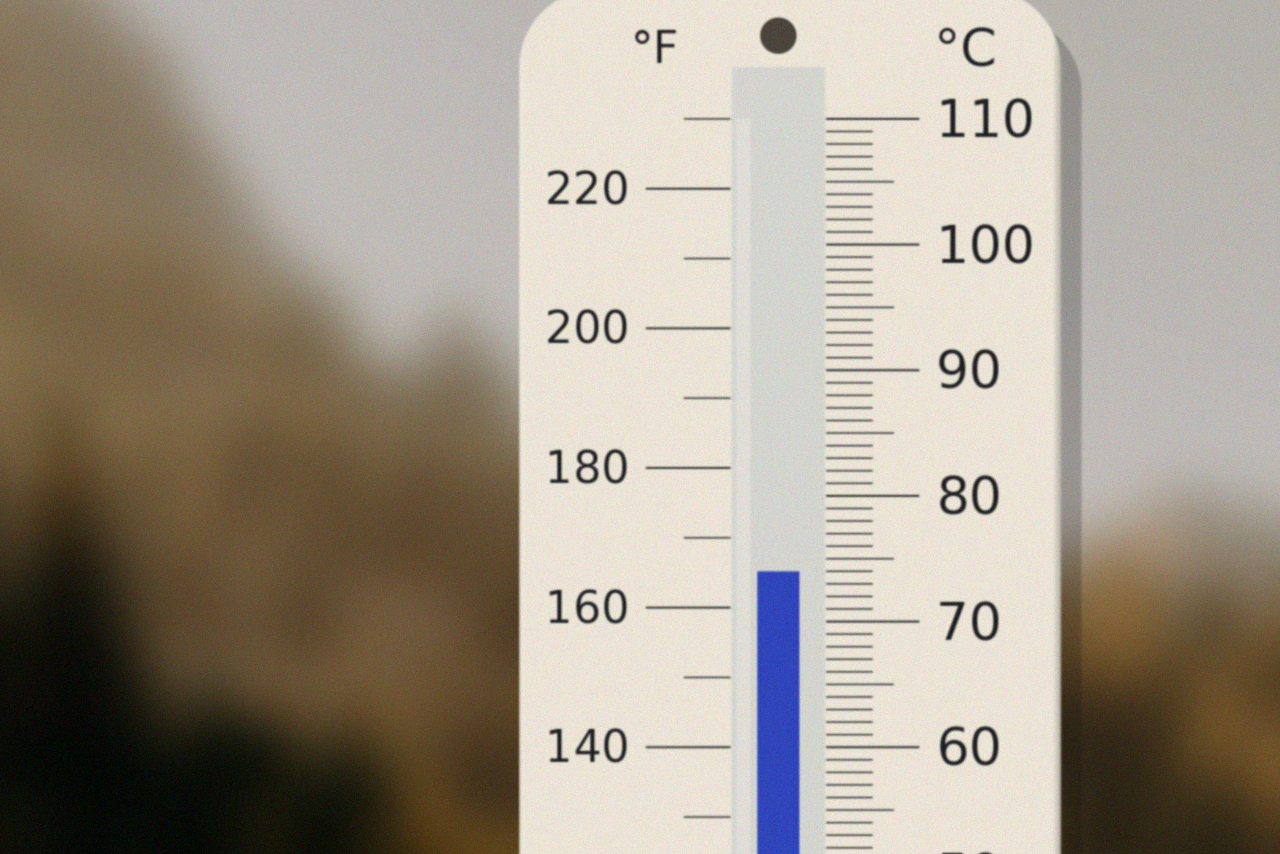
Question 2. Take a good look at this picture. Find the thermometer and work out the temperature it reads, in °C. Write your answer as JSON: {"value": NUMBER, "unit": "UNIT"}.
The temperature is {"value": 74, "unit": "°C"}
